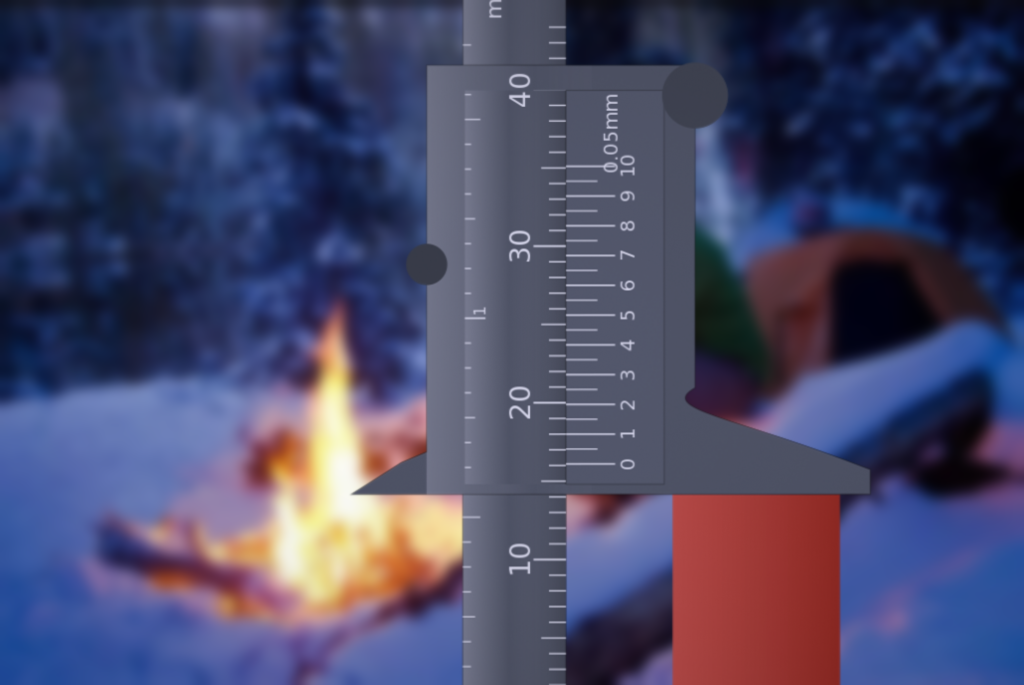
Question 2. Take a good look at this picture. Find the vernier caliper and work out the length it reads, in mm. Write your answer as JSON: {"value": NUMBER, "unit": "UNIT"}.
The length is {"value": 16.1, "unit": "mm"}
